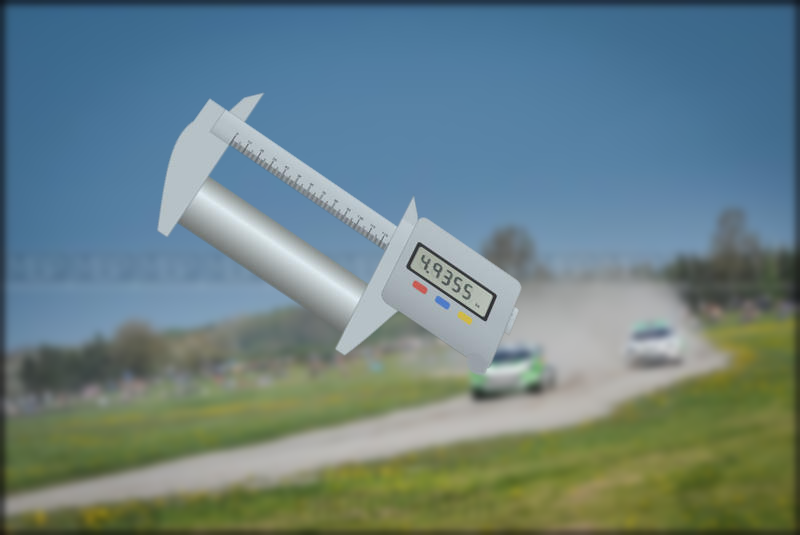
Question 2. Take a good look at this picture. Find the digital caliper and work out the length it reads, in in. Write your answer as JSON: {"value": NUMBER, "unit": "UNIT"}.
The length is {"value": 4.9355, "unit": "in"}
